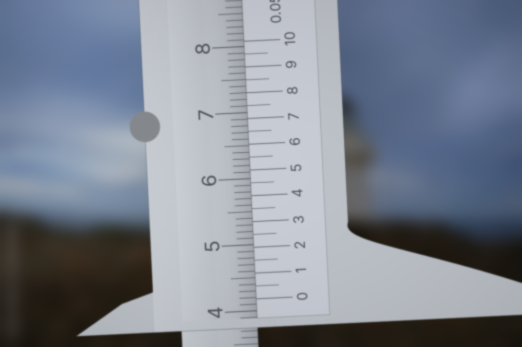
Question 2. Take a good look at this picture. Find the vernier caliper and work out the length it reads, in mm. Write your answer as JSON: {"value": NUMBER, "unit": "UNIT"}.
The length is {"value": 41.8, "unit": "mm"}
